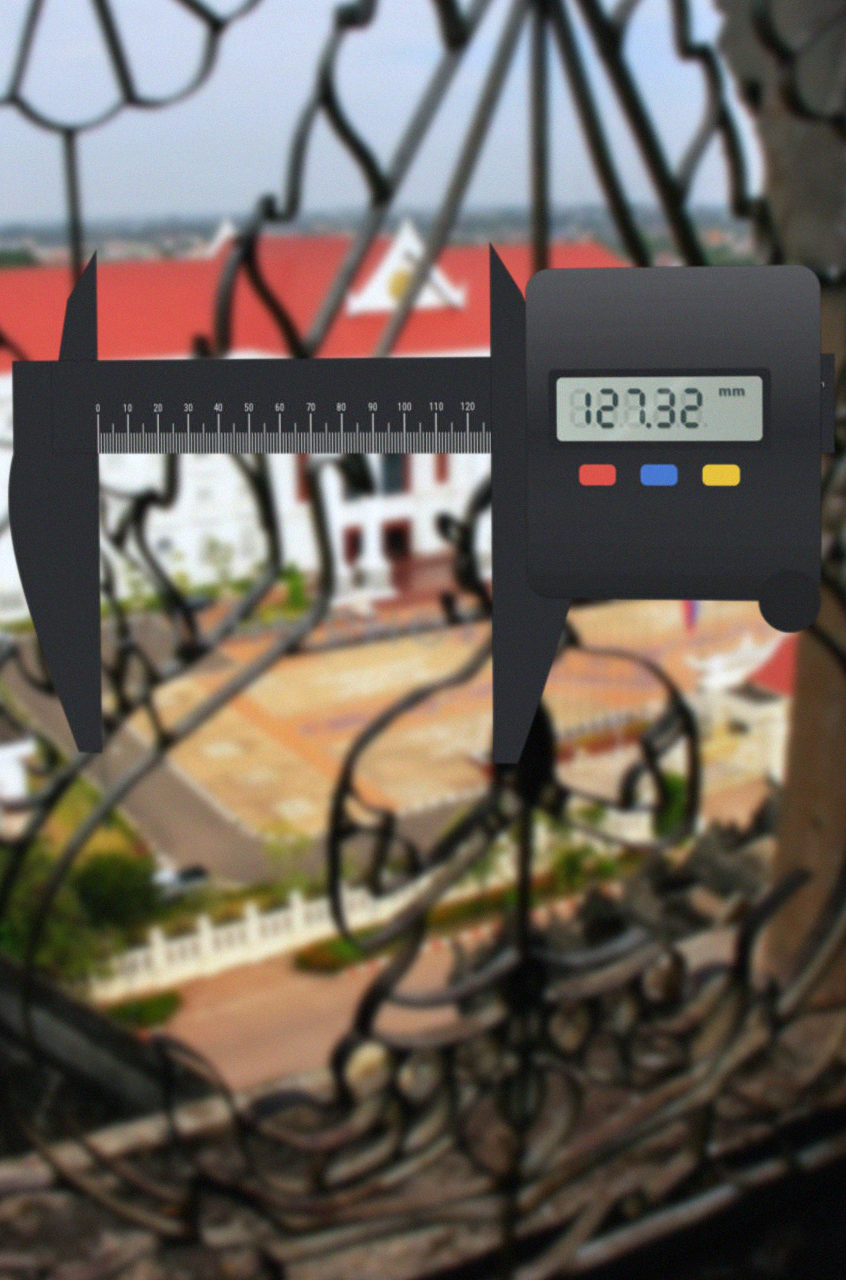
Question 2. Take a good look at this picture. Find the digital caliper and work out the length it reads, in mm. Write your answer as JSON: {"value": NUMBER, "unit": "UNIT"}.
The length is {"value": 127.32, "unit": "mm"}
